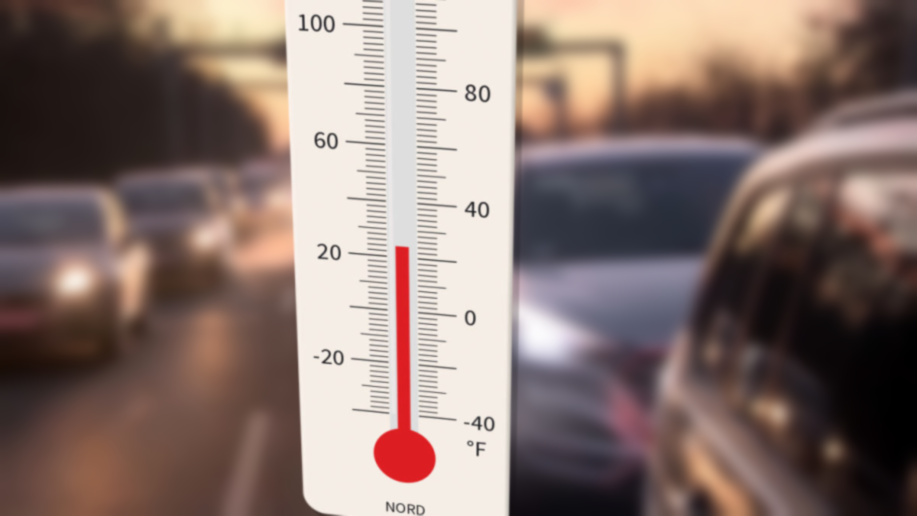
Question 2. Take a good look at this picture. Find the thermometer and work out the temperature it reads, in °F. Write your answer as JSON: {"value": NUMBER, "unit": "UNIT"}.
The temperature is {"value": 24, "unit": "°F"}
